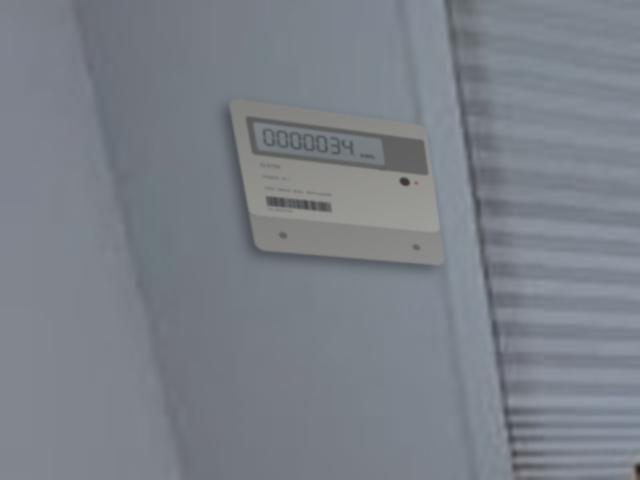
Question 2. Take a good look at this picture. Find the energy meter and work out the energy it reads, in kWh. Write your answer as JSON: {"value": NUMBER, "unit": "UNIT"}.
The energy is {"value": 34, "unit": "kWh"}
